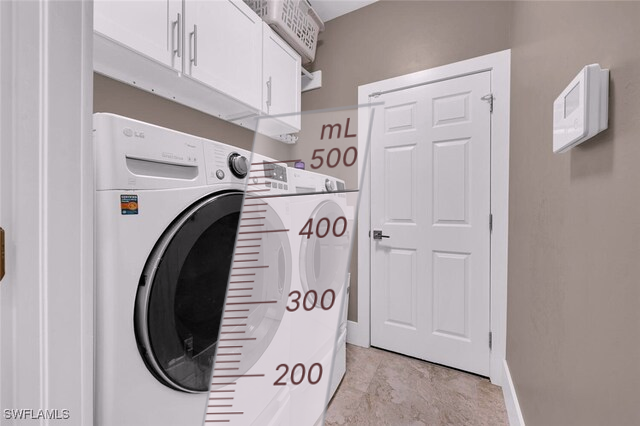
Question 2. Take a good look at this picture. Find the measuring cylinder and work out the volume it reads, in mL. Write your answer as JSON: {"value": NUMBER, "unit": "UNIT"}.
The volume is {"value": 450, "unit": "mL"}
